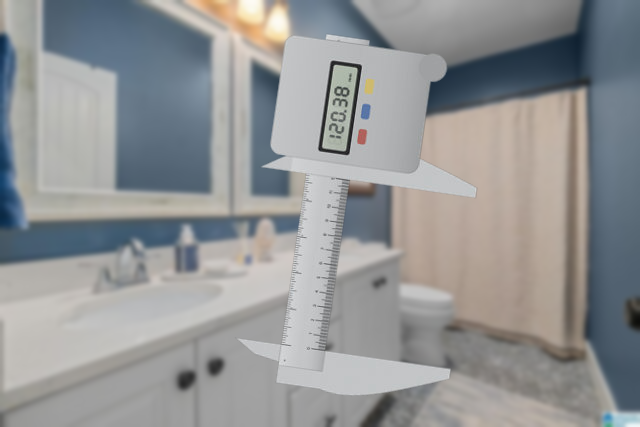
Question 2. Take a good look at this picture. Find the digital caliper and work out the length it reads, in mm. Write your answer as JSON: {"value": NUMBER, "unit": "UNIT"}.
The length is {"value": 120.38, "unit": "mm"}
